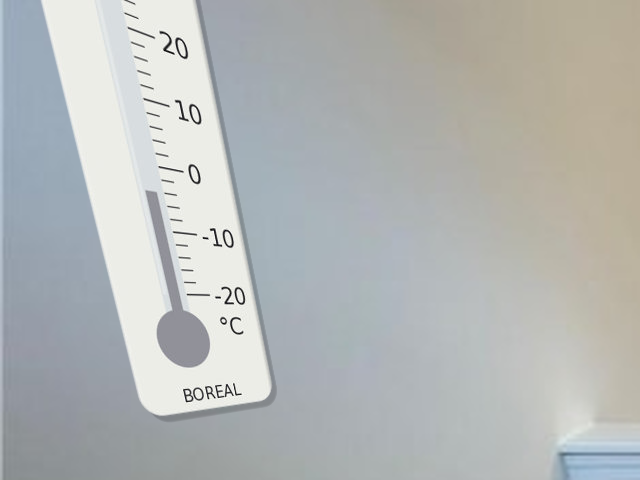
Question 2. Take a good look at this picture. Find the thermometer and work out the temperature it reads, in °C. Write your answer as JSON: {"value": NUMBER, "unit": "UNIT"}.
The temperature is {"value": -4, "unit": "°C"}
